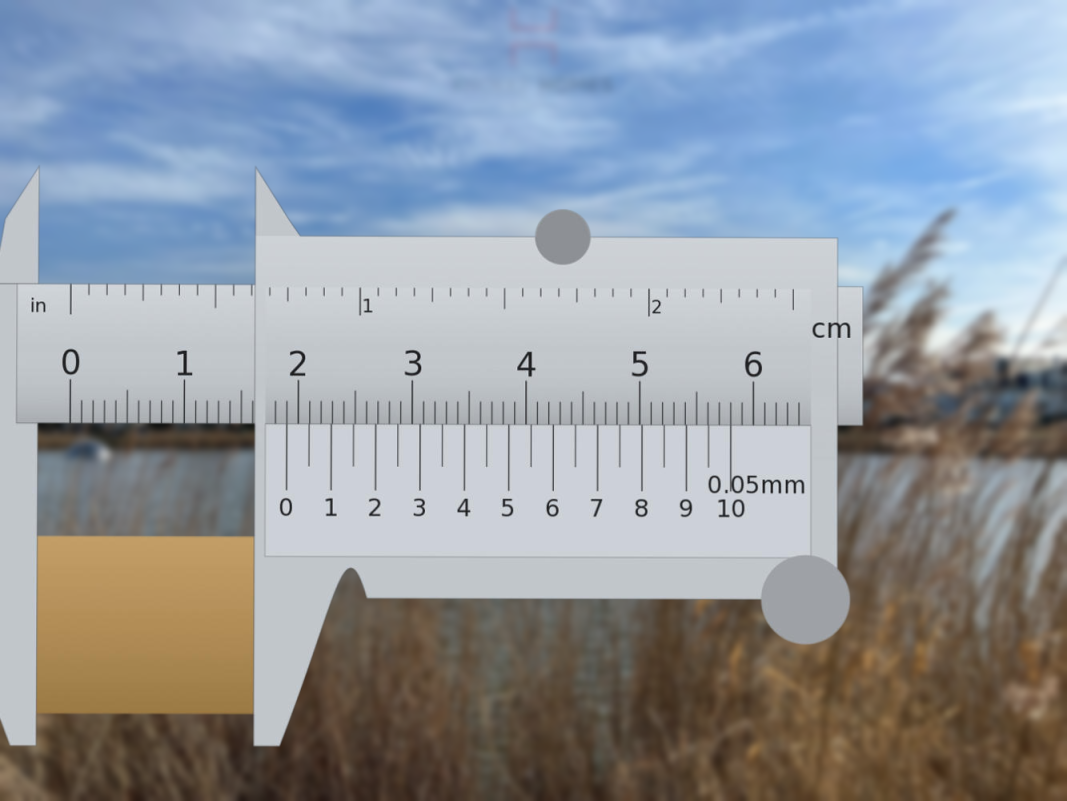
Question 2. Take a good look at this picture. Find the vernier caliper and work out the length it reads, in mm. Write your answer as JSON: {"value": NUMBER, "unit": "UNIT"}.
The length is {"value": 19.0, "unit": "mm"}
